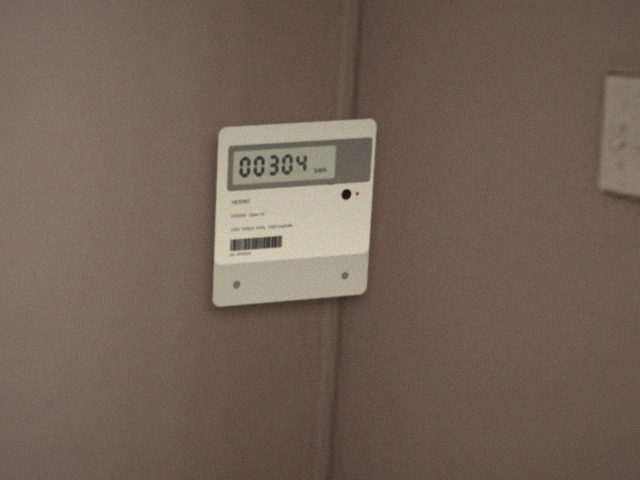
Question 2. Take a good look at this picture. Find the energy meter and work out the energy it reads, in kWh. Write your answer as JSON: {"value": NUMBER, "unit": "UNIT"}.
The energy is {"value": 304, "unit": "kWh"}
